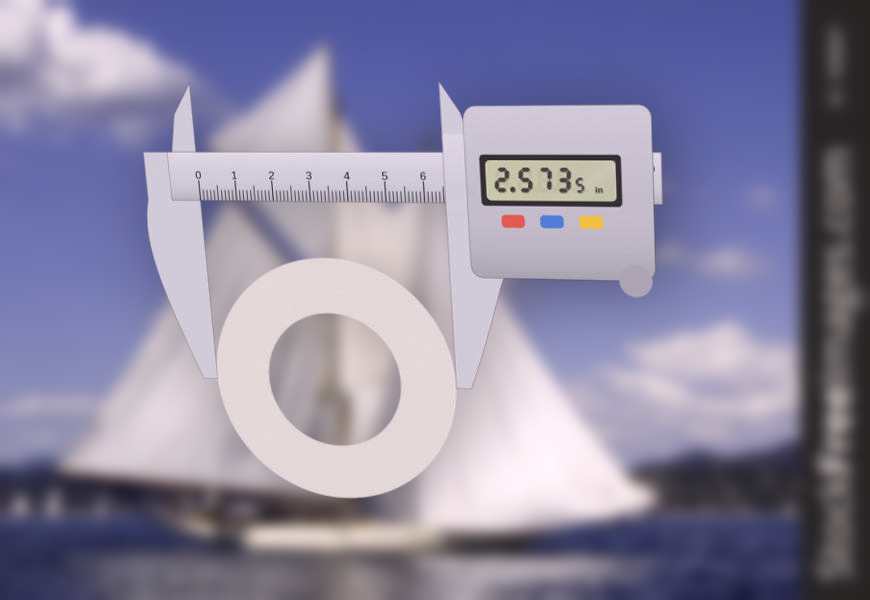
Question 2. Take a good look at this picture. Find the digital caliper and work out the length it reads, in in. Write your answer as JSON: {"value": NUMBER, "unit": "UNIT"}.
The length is {"value": 2.5735, "unit": "in"}
